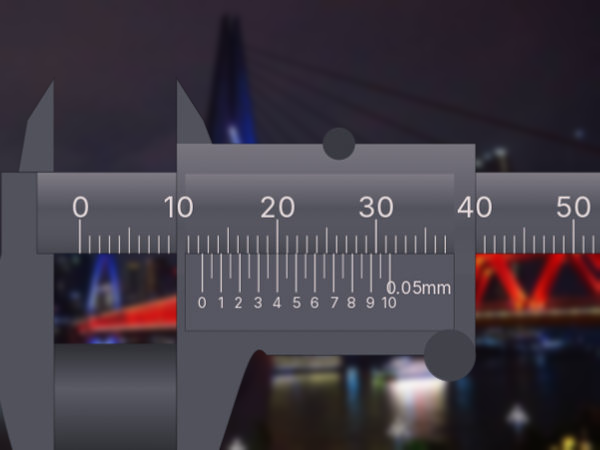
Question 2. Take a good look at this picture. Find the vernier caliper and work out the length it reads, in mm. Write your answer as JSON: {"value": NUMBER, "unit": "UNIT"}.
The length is {"value": 12.4, "unit": "mm"}
